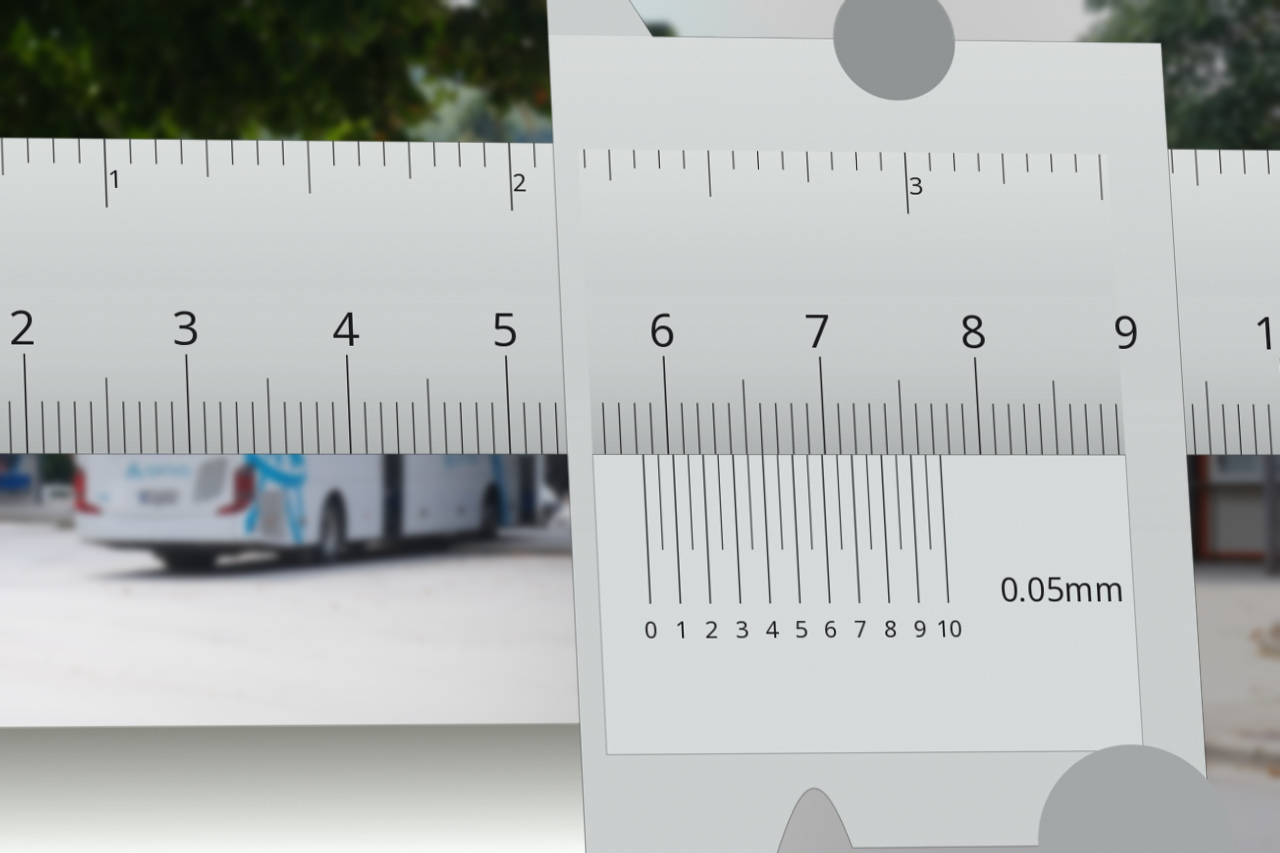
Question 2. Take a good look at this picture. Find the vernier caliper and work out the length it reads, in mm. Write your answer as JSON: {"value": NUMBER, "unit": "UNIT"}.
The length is {"value": 58.4, "unit": "mm"}
